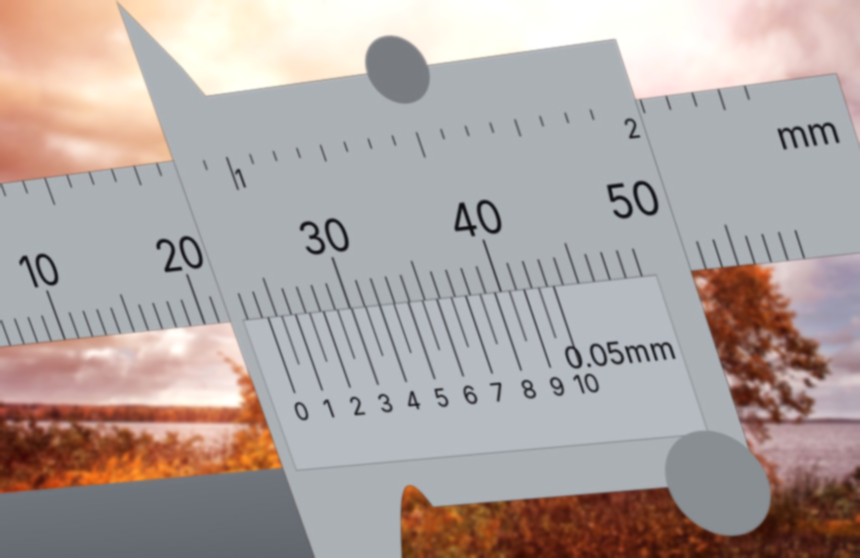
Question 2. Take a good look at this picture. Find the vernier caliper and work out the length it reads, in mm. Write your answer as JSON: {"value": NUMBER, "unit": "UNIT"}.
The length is {"value": 24.4, "unit": "mm"}
